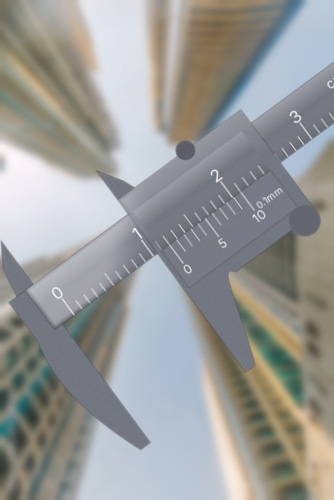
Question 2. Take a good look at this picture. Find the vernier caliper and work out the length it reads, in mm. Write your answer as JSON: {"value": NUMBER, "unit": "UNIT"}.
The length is {"value": 12.0, "unit": "mm"}
